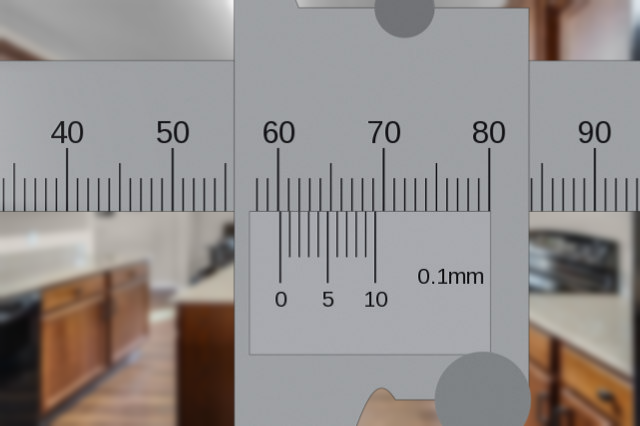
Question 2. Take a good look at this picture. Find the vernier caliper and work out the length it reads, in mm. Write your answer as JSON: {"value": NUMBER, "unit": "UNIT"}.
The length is {"value": 60.2, "unit": "mm"}
